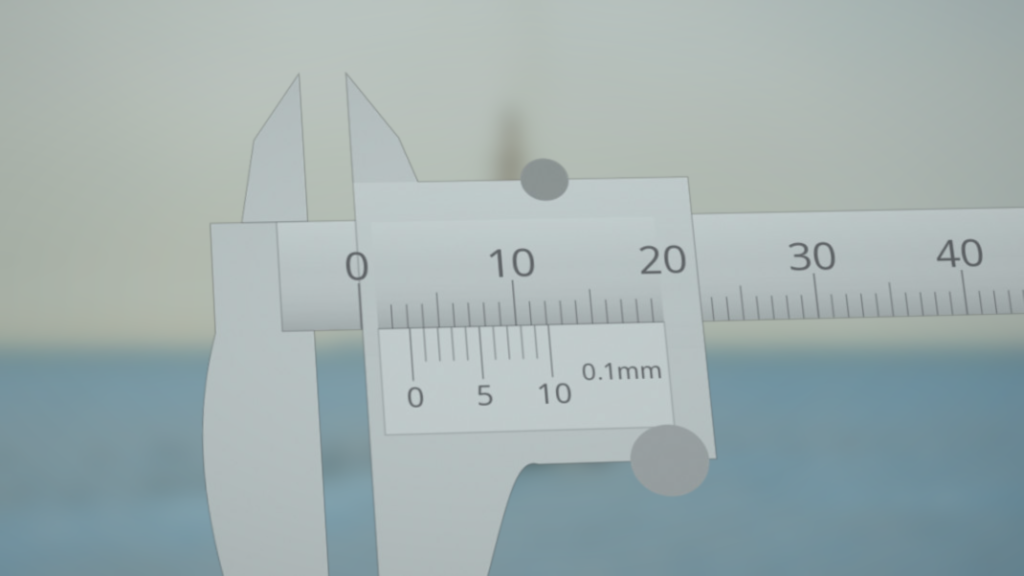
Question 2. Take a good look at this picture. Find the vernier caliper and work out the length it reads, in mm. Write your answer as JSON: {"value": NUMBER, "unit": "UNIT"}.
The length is {"value": 3.1, "unit": "mm"}
